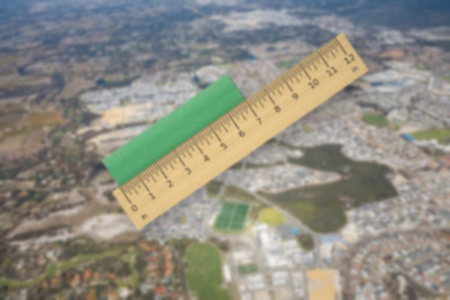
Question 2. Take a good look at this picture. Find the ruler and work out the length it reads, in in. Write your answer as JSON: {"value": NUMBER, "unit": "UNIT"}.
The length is {"value": 7, "unit": "in"}
